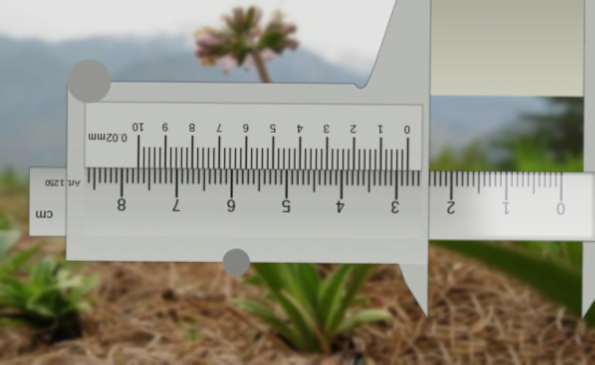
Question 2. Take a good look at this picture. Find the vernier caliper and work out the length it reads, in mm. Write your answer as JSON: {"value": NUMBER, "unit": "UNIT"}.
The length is {"value": 28.0, "unit": "mm"}
